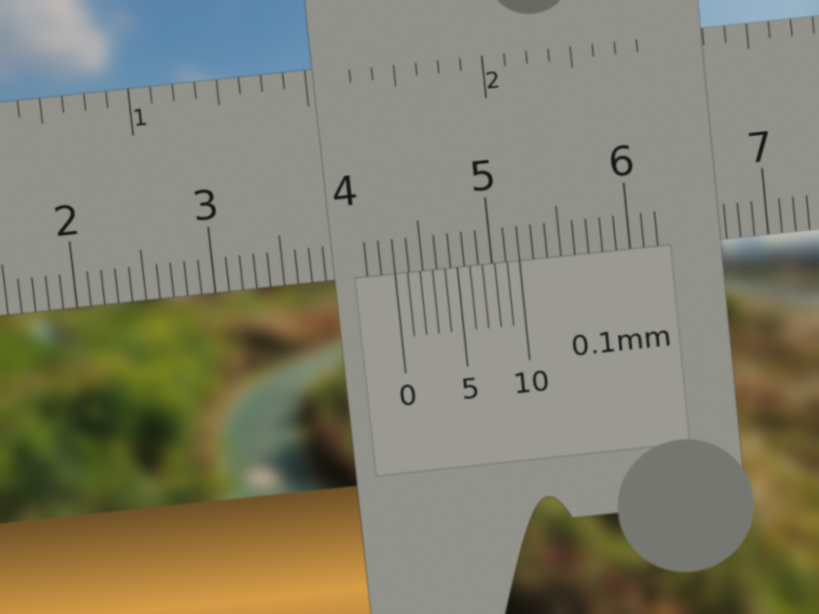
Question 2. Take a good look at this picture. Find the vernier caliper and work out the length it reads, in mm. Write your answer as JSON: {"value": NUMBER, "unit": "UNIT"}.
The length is {"value": 43.0, "unit": "mm"}
